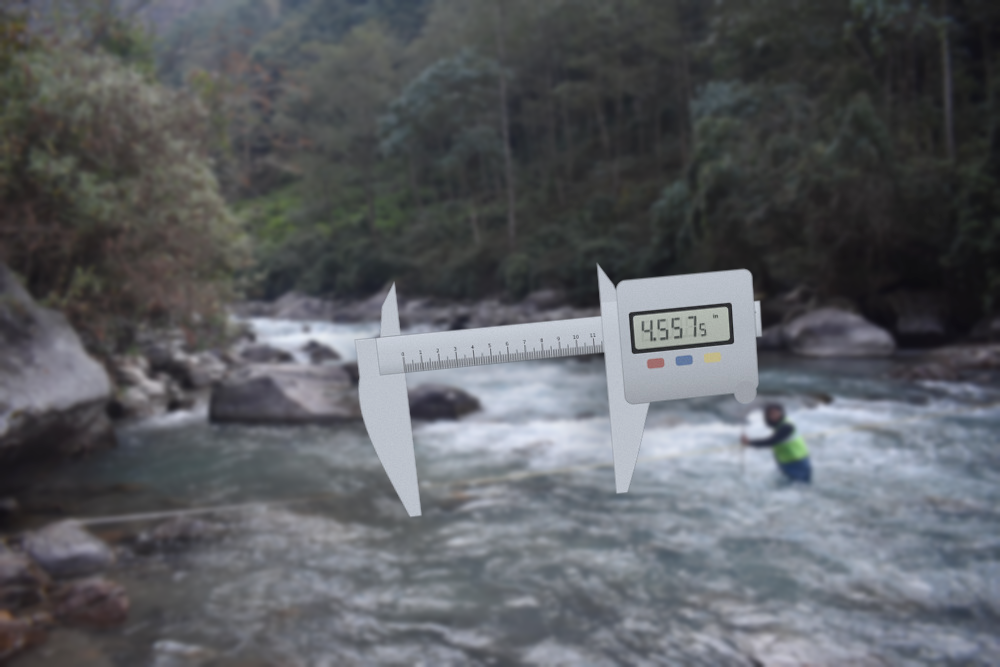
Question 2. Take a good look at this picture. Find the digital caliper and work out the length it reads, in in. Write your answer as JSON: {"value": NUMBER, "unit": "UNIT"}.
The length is {"value": 4.5575, "unit": "in"}
